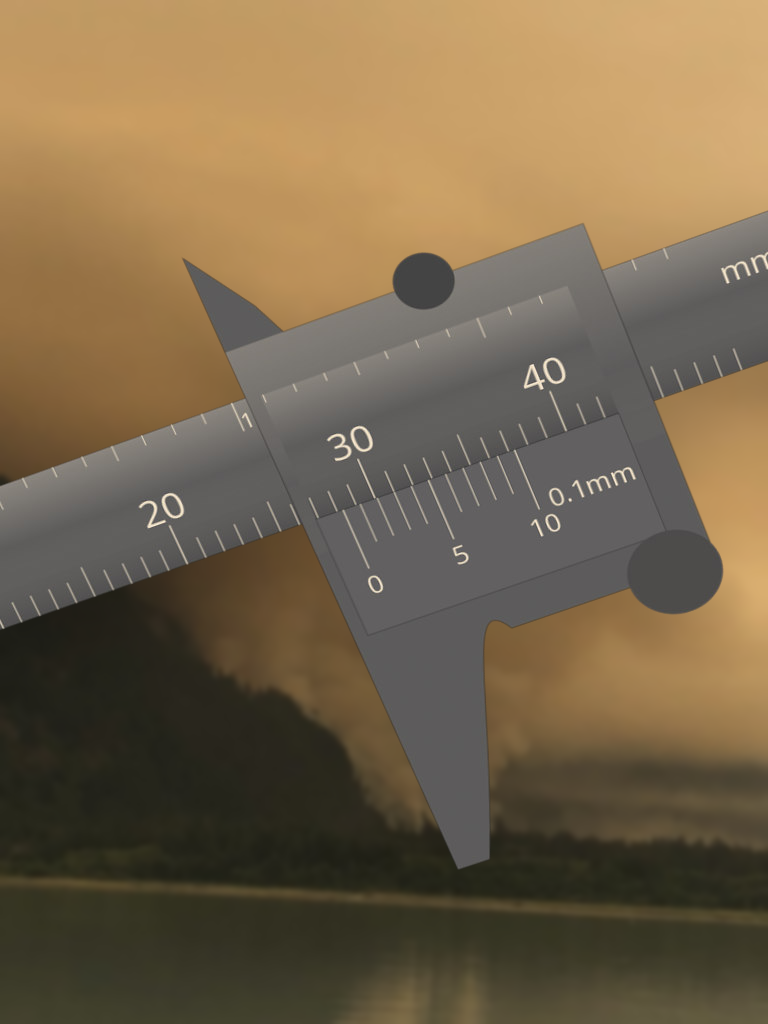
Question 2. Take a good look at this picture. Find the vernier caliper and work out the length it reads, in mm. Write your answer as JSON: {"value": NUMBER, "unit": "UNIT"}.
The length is {"value": 28.3, "unit": "mm"}
